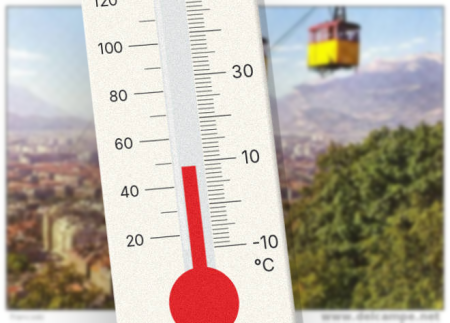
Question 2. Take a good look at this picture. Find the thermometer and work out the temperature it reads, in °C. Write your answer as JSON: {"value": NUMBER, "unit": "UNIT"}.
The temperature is {"value": 9, "unit": "°C"}
